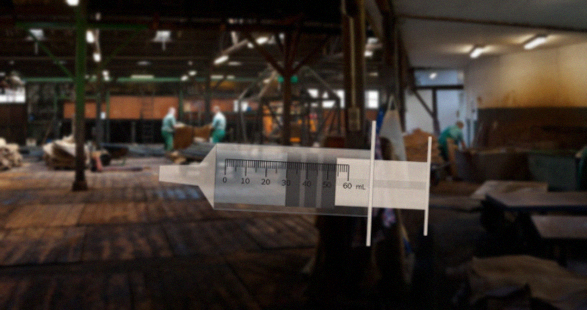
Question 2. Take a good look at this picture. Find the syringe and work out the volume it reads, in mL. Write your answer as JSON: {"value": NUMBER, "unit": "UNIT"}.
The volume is {"value": 30, "unit": "mL"}
